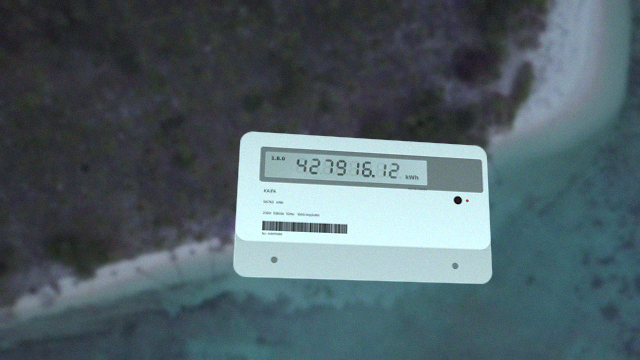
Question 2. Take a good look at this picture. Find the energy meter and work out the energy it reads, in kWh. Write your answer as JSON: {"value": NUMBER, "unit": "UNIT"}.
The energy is {"value": 427916.12, "unit": "kWh"}
